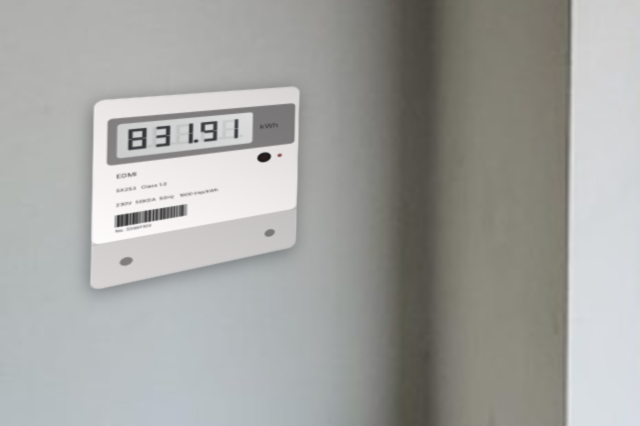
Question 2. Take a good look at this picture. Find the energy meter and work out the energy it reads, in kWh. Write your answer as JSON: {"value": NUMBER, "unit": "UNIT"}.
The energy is {"value": 831.91, "unit": "kWh"}
